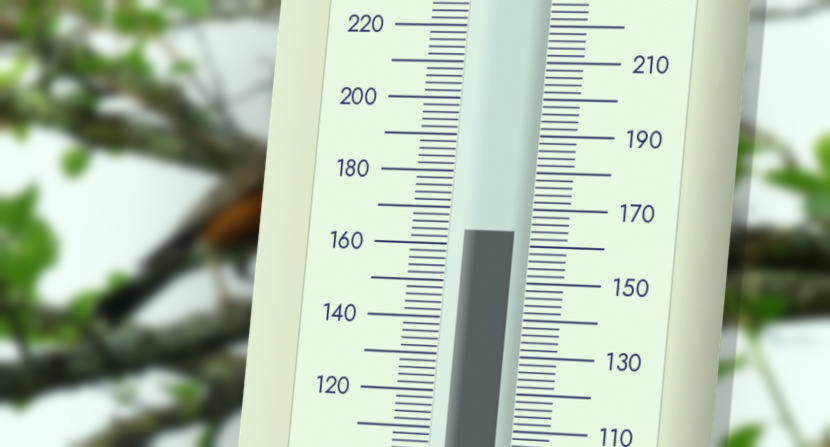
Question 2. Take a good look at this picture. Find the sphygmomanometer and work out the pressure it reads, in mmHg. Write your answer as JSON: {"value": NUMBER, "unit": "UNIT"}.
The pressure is {"value": 164, "unit": "mmHg"}
